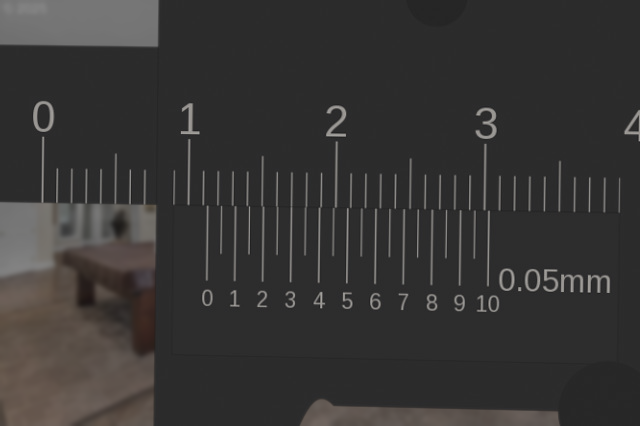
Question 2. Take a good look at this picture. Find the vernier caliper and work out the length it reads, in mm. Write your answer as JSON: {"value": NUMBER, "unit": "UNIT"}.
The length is {"value": 11.3, "unit": "mm"}
